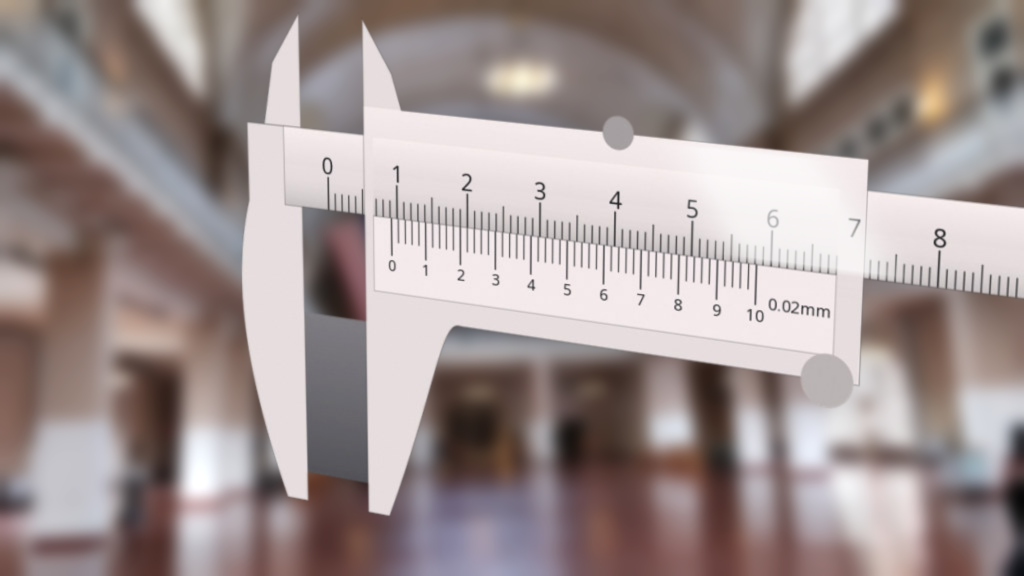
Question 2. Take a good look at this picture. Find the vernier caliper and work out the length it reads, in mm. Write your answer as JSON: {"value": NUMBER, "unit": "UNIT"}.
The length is {"value": 9.2, "unit": "mm"}
